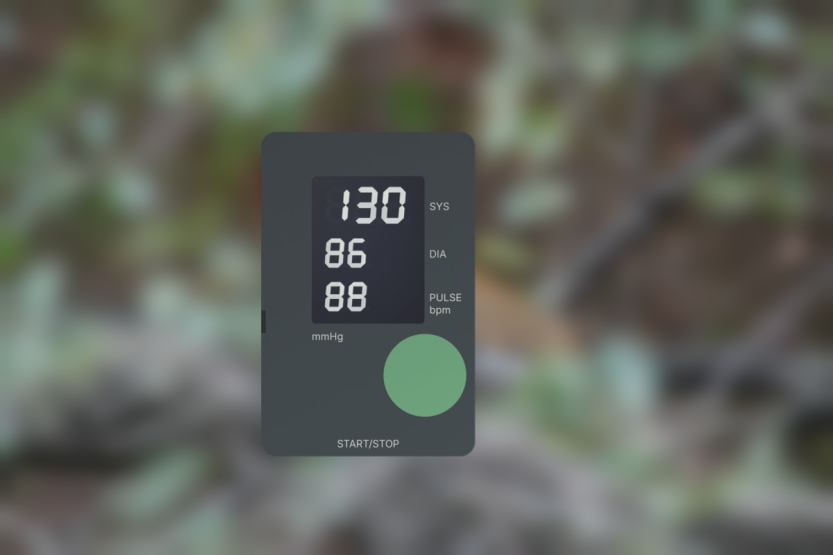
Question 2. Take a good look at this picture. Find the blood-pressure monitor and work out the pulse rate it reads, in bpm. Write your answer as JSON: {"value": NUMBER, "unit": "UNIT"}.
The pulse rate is {"value": 88, "unit": "bpm"}
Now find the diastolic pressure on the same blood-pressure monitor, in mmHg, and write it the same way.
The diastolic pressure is {"value": 86, "unit": "mmHg"}
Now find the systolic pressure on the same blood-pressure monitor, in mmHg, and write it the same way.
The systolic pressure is {"value": 130, "unit": "mmHg"}
